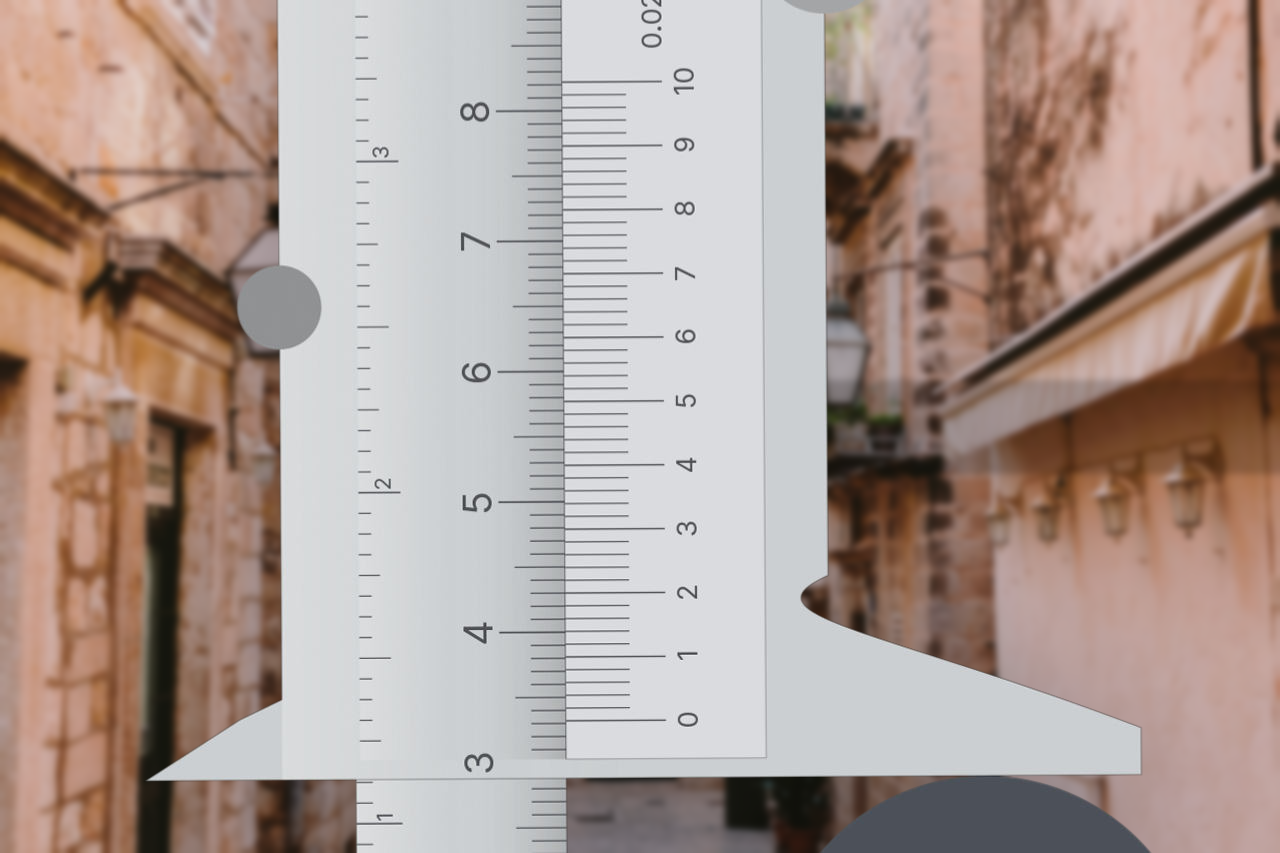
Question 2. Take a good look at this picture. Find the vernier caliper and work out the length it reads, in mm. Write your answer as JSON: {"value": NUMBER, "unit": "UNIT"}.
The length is {"value": 33.2, "unit": "mm"}
